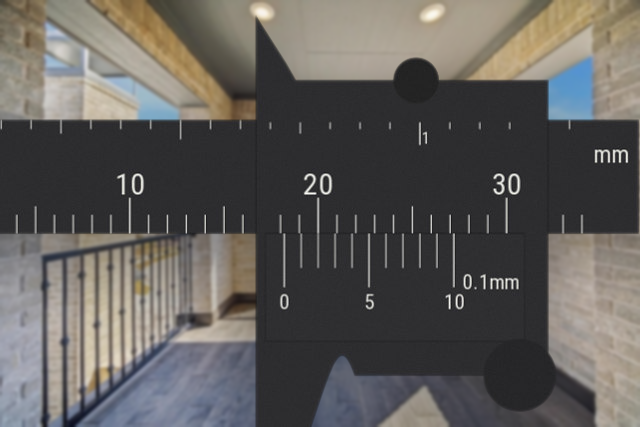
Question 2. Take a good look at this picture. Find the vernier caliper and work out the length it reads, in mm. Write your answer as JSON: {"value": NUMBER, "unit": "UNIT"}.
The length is {"value": 18.2, "unit": "mm"}
